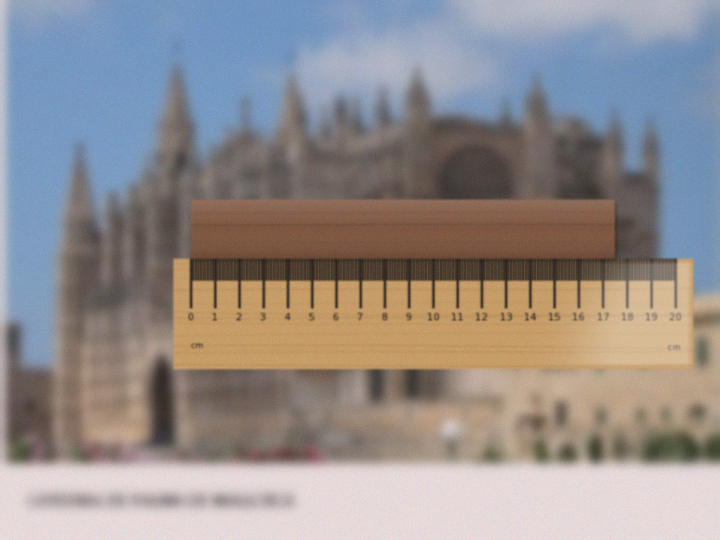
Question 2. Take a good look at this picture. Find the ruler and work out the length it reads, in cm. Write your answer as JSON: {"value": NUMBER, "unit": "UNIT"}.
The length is {"value": 17.5, "unit": "cm"}
